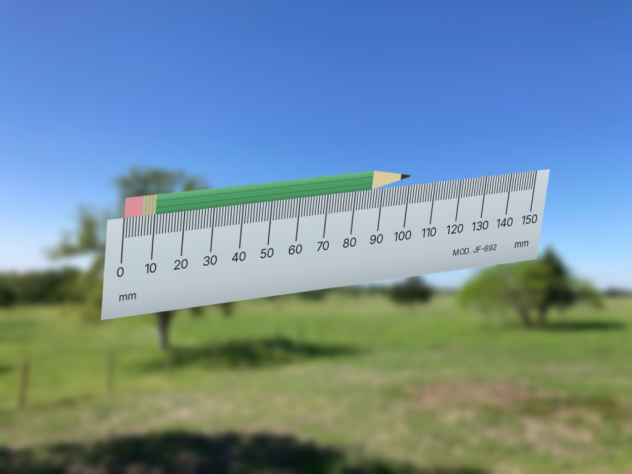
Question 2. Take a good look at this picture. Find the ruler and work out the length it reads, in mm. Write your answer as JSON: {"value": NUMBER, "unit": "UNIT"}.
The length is {"value": 100, "unit": "mm"}
